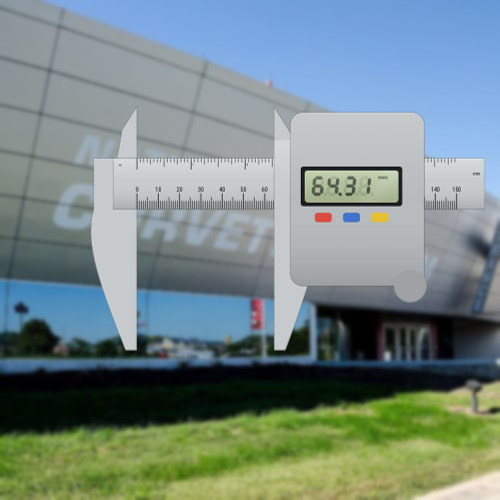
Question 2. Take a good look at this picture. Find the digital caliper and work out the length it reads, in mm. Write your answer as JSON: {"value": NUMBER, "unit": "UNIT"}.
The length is {"value": 64.31, "unit": "mm"}
